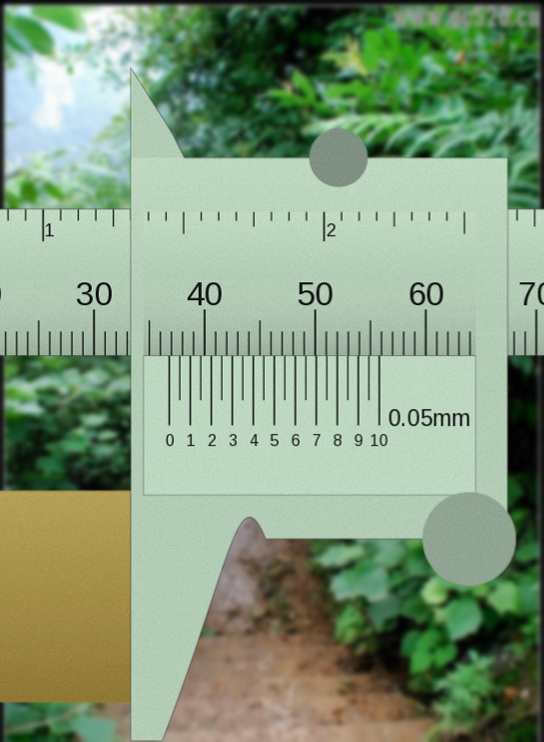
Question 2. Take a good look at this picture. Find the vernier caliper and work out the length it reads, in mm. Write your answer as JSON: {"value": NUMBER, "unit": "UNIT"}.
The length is {"value": 36.8, "unit": "mm"}
